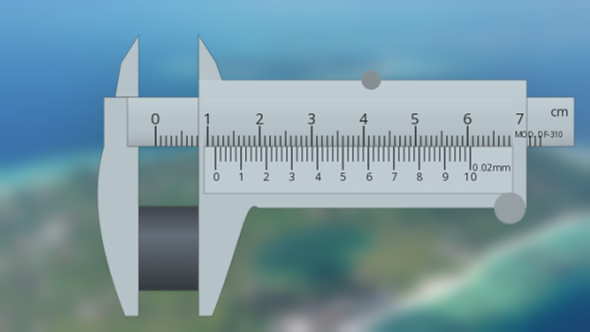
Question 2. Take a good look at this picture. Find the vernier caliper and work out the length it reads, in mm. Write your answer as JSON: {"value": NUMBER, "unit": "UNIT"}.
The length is {"value": 11.5, "unit": "mm"}
